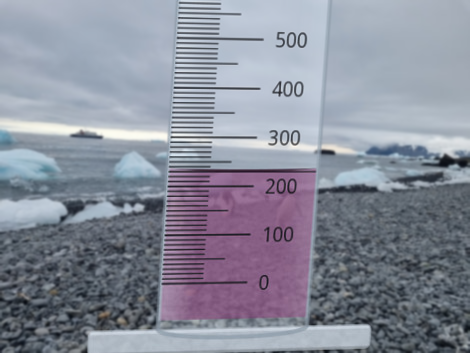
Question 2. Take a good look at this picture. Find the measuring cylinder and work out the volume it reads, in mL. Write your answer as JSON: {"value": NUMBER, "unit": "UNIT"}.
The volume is {"value": 230, "unit": "mL"}
